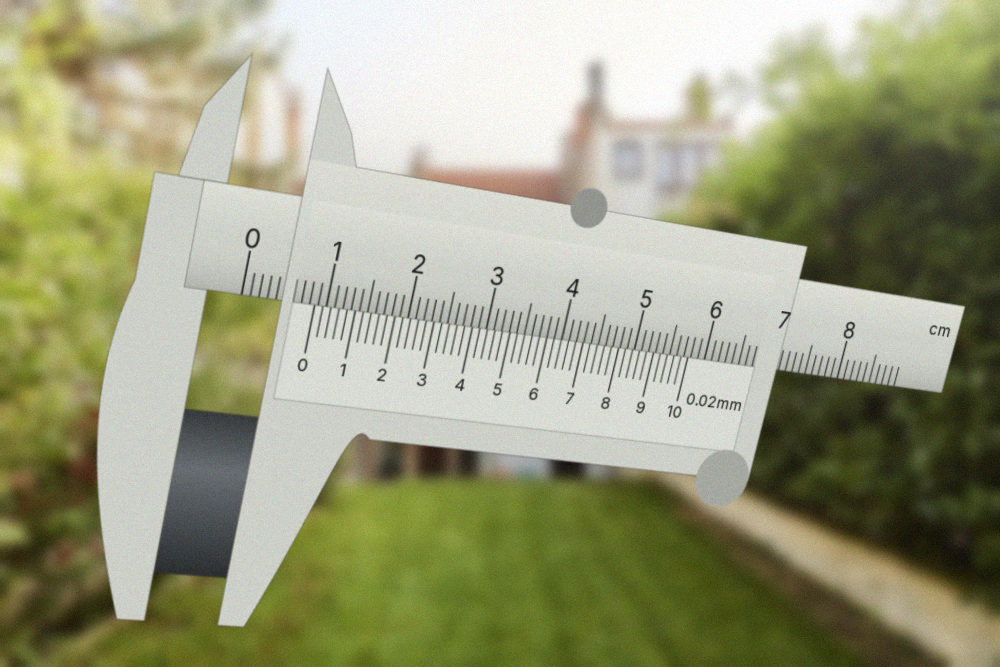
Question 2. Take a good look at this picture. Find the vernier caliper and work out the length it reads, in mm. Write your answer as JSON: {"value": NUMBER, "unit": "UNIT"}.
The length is {"value": 8.6, "unit": "mm"}
